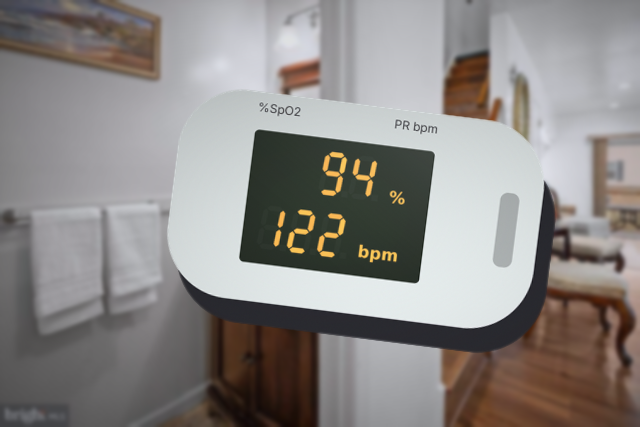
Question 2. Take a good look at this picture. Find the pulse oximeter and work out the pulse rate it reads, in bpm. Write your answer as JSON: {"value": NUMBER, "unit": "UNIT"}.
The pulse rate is {"value": 122, "unit": "bpm"}
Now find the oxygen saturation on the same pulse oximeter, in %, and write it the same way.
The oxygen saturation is {"value": 94, "unit": "%"}
